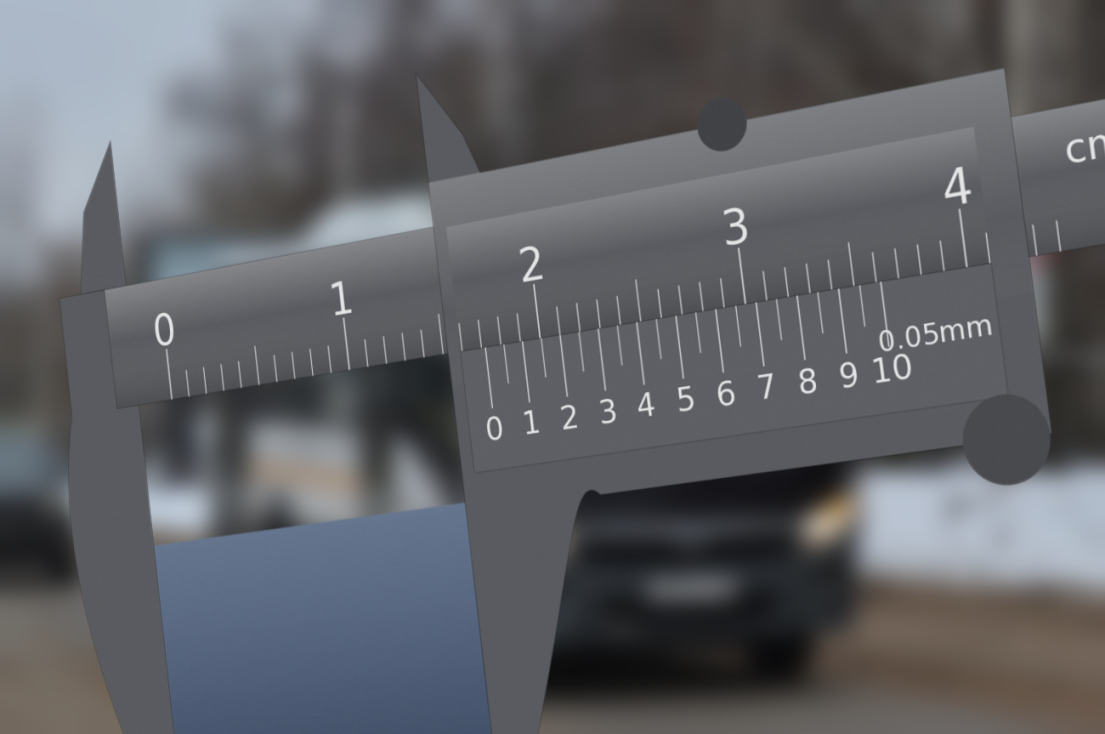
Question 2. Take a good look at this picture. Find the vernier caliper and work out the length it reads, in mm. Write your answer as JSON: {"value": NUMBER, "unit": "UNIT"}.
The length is {"value": 17.2, "unit": "mm"}
